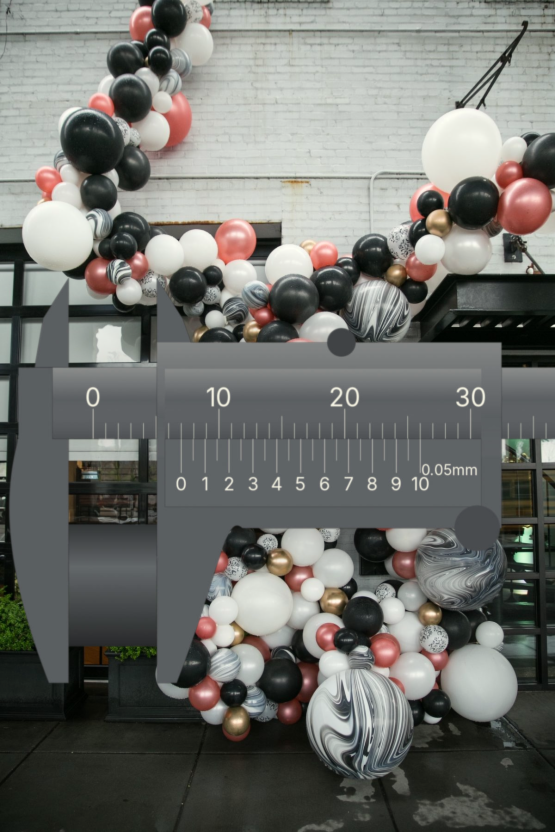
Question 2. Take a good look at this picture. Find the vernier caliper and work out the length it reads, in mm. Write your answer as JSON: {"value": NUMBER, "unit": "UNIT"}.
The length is {"value": 7.0, "unit": "mm"}
